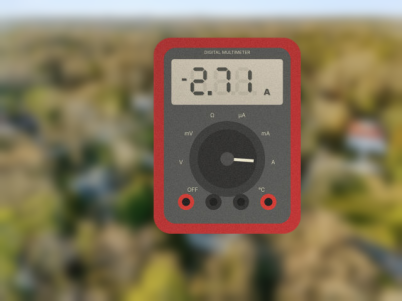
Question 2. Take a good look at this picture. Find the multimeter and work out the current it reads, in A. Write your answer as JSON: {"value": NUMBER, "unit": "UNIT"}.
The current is {"value": -2.71, "unit": "A"}
